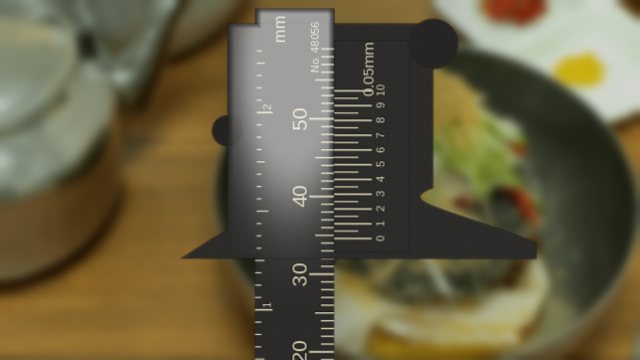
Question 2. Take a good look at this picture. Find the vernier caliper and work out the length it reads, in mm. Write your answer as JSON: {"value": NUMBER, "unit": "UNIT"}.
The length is {"value": 34.6, "unit": "mm"}
